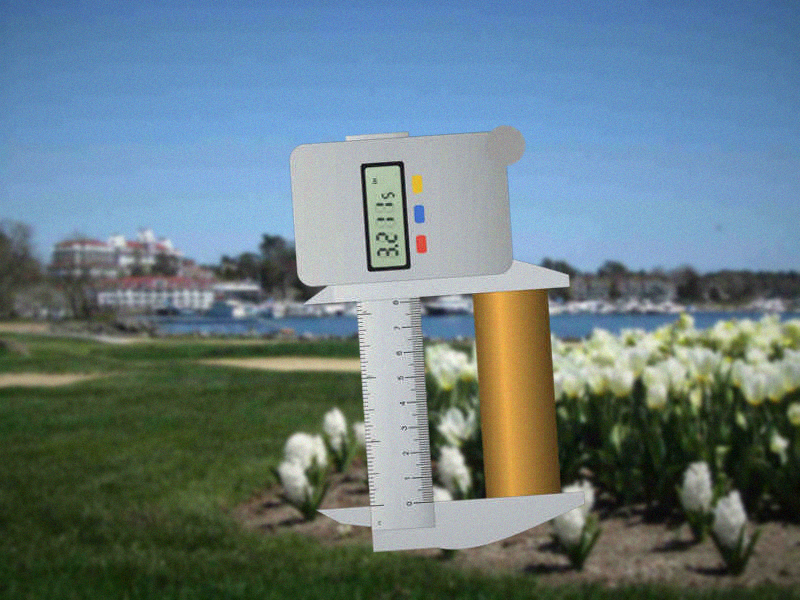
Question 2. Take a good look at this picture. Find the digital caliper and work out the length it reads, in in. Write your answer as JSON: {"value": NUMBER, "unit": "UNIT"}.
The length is {"value": 3.2115, "unit": "in"}
